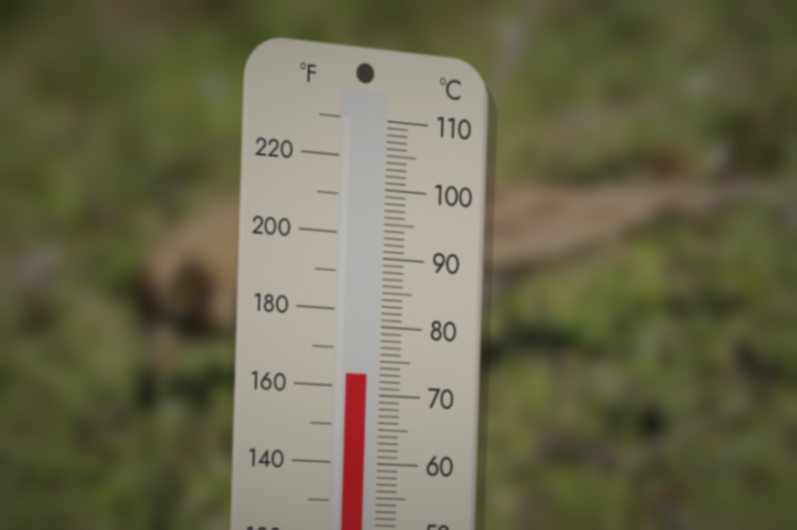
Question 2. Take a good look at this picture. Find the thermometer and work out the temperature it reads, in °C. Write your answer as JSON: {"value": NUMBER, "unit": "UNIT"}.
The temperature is {"value": 73, "unit": "°C"}
